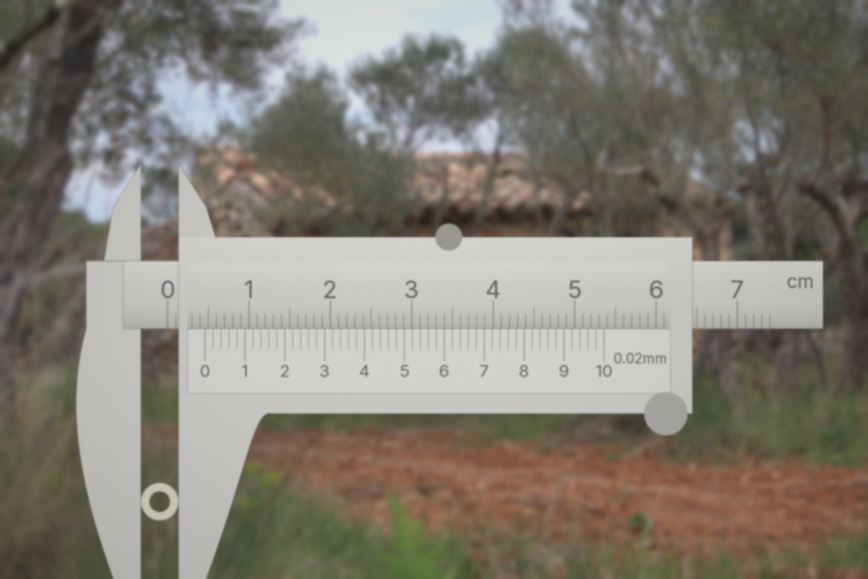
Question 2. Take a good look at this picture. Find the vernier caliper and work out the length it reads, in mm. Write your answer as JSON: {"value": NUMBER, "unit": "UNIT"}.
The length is {"value": 4.6, "unit": "mm"}
